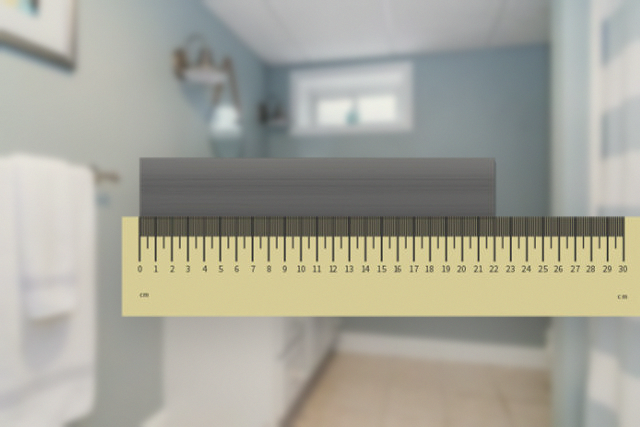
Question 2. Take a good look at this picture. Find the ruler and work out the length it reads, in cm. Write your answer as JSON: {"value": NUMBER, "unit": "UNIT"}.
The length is {"value": 22, "unit": "cm"}
